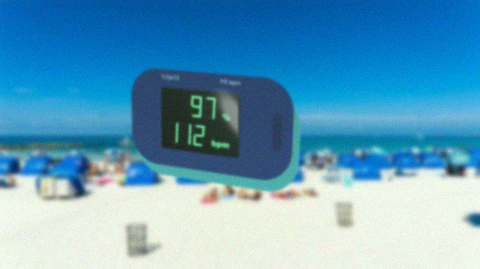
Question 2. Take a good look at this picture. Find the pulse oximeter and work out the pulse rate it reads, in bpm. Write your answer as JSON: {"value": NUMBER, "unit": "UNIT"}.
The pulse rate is {"value": 112, "unit": "bpm"}
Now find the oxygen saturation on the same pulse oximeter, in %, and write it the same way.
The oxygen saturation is {"value": 97, "unit": "%"}
